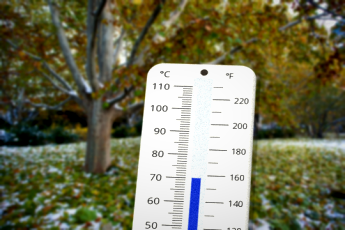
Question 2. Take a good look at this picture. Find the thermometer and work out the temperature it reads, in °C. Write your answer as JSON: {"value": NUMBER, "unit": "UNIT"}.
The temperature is {"value": 70, "unit": "°C"}
